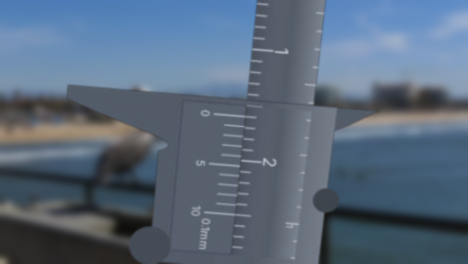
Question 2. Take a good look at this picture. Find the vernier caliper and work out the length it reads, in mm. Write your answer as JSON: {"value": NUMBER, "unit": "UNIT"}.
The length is {"value": 16.0, "unit": "mm"}
